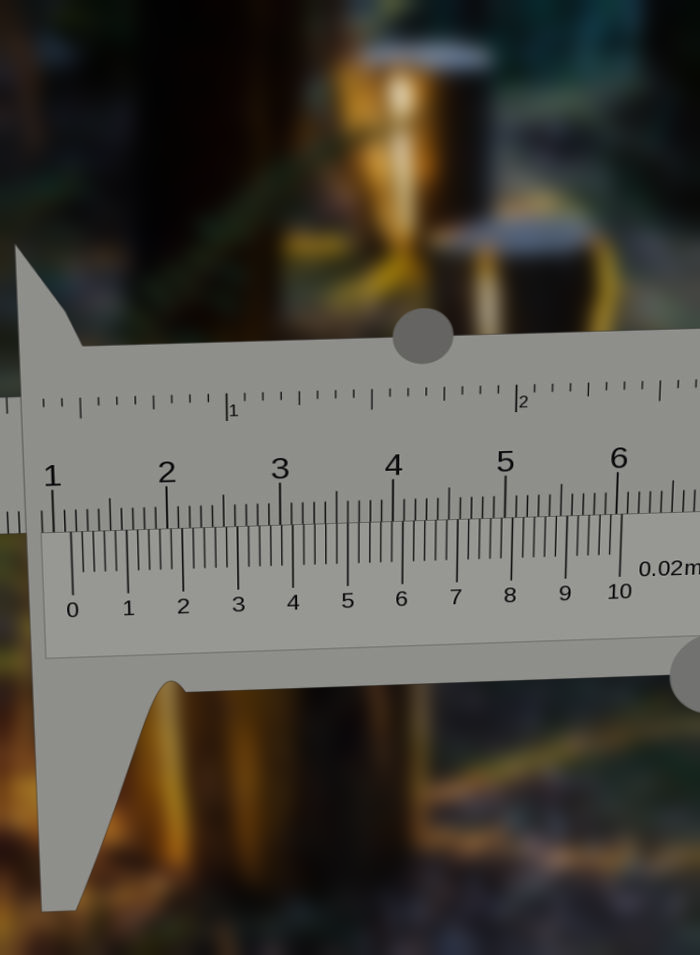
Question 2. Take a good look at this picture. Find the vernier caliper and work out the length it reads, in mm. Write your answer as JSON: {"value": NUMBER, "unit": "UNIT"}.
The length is {"value": 11.5, "unit": "mm"}
